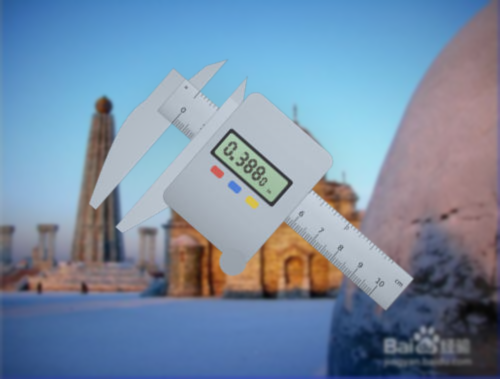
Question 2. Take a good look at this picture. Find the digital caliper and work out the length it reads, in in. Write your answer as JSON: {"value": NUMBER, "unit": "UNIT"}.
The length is {"value": 0.3880, "unit": "in"}
